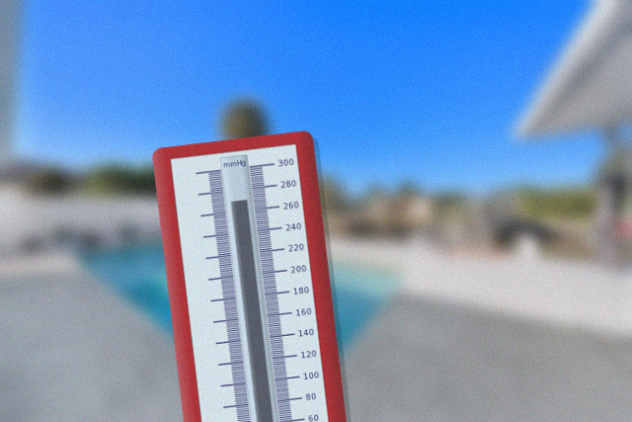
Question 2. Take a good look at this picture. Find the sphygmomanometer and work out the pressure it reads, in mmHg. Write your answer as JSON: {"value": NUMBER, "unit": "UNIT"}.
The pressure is {"value": 270, "unit": "mmHg"}
